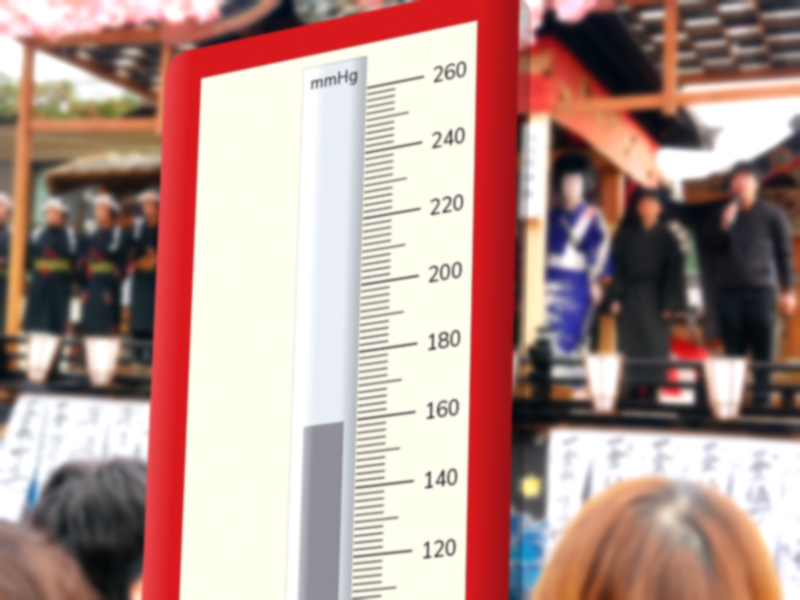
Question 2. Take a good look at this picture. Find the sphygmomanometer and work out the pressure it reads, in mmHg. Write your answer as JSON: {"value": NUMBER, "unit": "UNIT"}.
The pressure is {"value": 160, "unit": "mmHg"}
